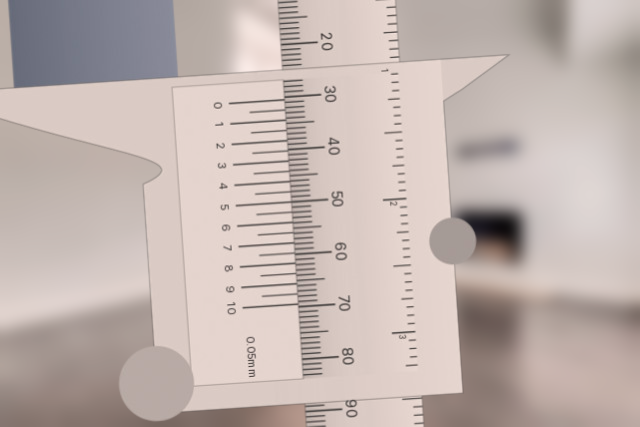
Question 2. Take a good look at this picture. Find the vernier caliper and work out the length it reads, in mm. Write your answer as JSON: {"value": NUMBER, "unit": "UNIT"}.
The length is {"value": 30.5, "unit": "mm"}
